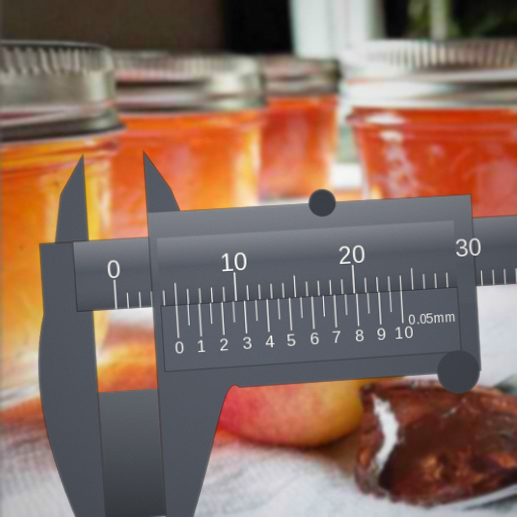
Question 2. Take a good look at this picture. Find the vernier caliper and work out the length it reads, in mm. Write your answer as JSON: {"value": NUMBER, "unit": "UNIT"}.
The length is {"value": 5.0, "unit": "mm"}
